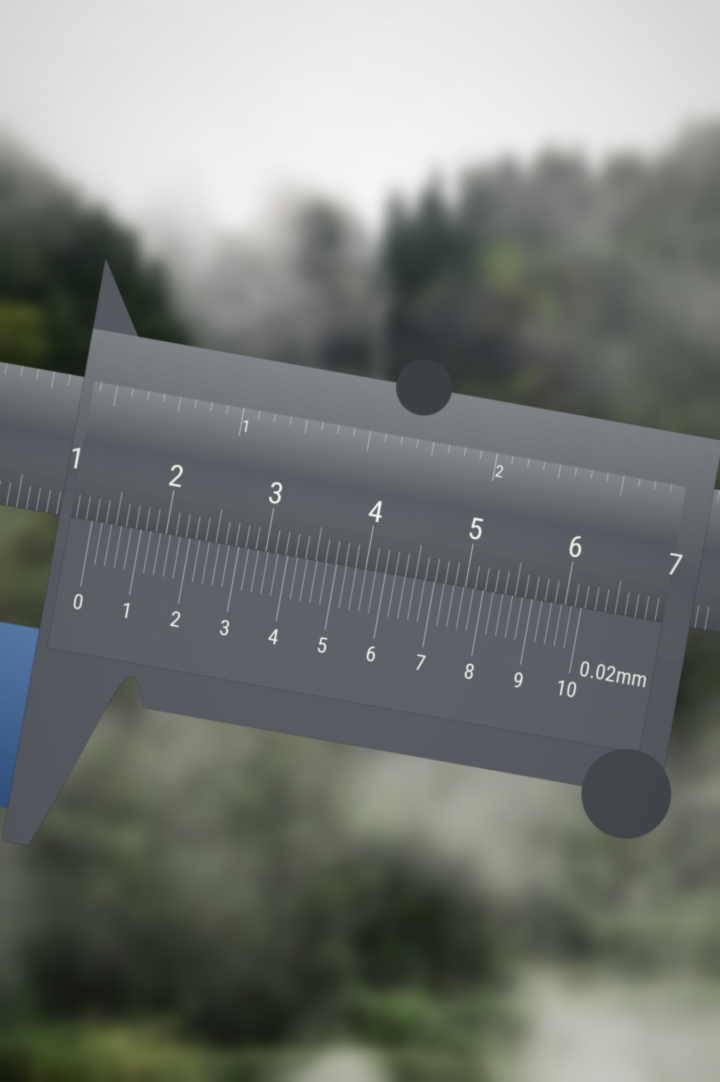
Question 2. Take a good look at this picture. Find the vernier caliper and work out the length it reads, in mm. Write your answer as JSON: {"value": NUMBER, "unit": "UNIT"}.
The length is {"value": 12.6, "unit": "mm"}
